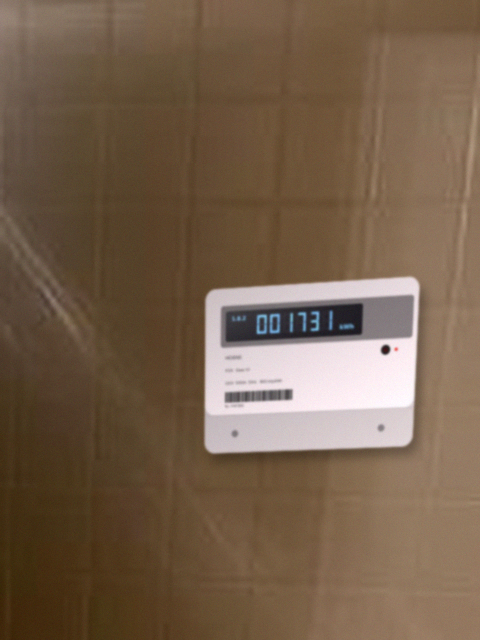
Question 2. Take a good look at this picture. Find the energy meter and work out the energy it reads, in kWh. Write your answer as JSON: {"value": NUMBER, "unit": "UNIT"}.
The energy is {"value": 1731, "unit": "kWh"}
